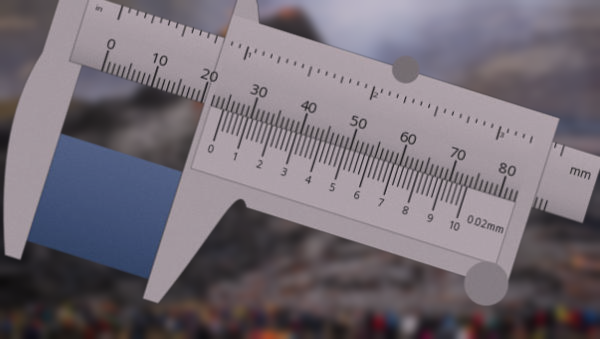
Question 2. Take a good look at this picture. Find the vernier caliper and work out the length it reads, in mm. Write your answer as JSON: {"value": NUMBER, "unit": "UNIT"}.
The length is {"value": 24.5, "unit": "mm"}
